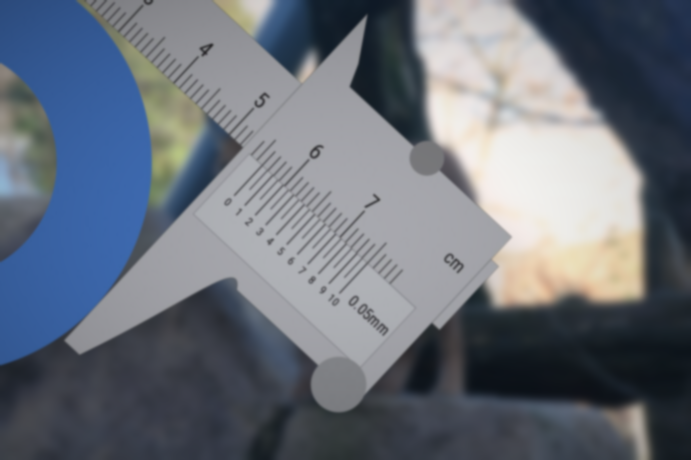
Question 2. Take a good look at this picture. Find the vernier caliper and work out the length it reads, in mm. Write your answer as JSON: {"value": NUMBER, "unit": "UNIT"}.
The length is {"value": 56.0, "unit": "mm"}
